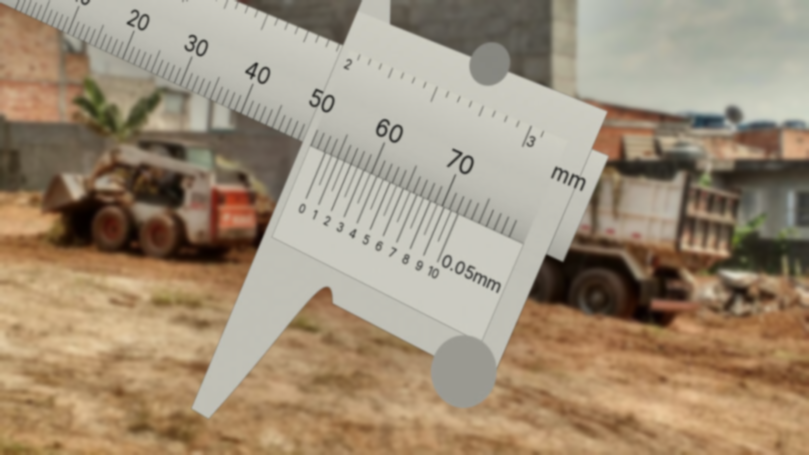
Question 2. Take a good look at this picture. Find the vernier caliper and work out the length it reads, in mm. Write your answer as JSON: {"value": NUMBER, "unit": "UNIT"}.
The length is {"value": 53.2, "unit": "mm"}
